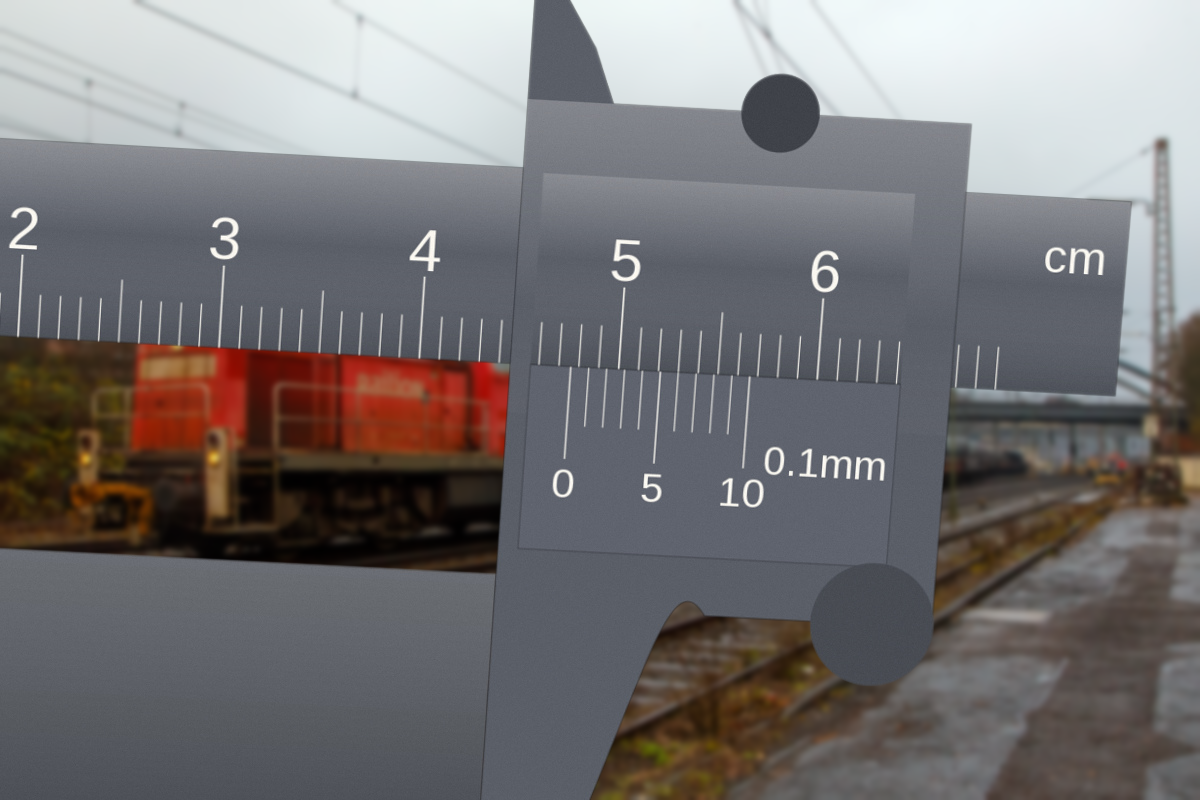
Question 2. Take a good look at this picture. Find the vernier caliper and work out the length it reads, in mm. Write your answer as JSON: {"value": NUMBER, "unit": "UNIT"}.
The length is {"value": 47.6, "unit": "mm"}
